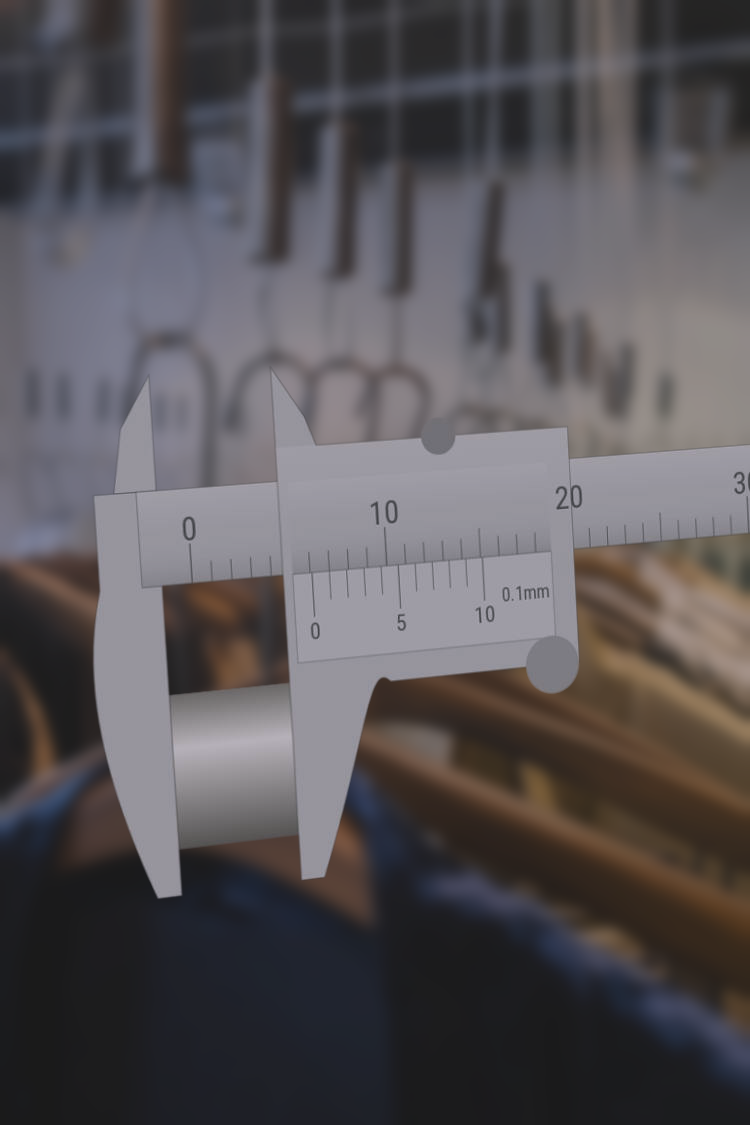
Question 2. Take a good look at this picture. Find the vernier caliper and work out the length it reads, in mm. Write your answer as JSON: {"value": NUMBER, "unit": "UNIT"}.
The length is {"value": 6.1, "unit": "mm"}
